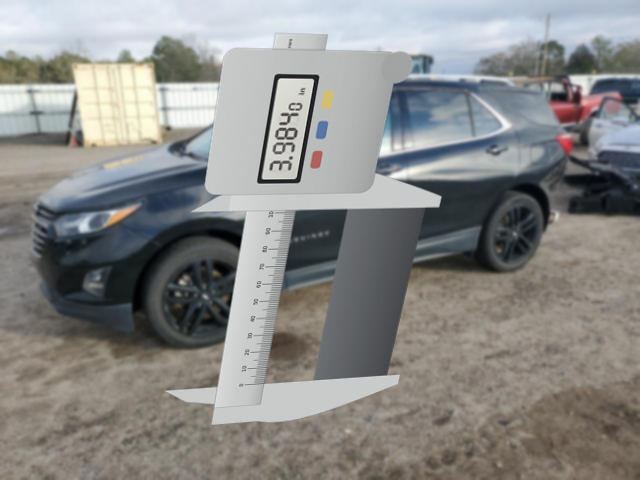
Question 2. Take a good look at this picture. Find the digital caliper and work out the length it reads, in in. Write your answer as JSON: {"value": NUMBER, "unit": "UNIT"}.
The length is {"value": 3.9840, "unit": "in"}
